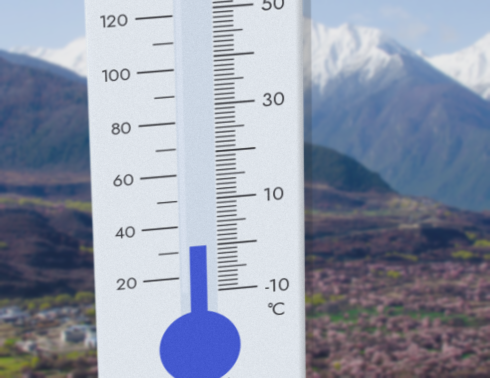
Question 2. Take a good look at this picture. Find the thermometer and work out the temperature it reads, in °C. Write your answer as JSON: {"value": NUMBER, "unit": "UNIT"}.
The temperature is {"value": 0, "unit": "°C"}
